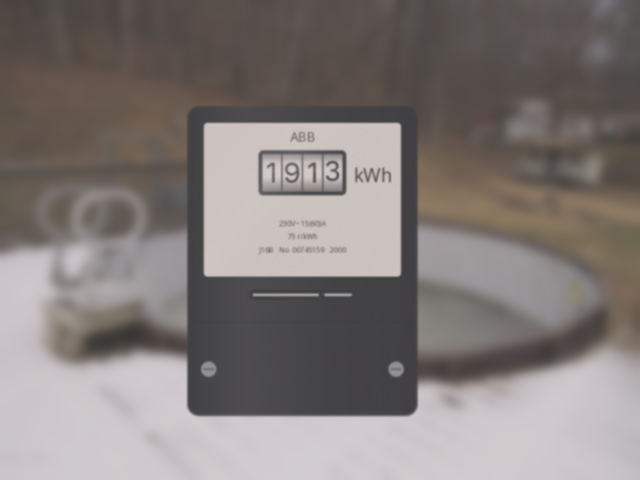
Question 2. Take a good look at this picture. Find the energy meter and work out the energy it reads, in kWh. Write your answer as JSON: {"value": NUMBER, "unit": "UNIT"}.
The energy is {"value": 1913, "unit": "kWh"}
